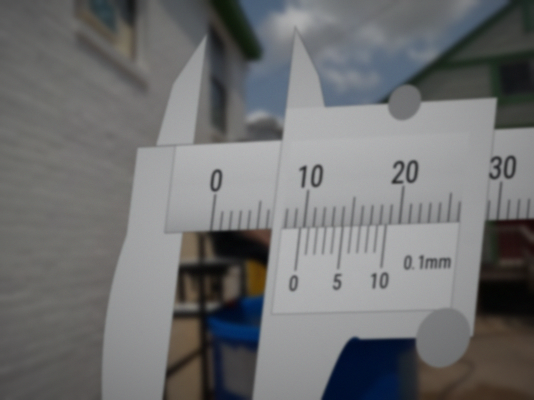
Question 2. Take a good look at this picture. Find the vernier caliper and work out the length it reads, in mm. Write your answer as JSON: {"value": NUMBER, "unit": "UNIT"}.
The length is {"value": 9.6, "unit": "mm"}
